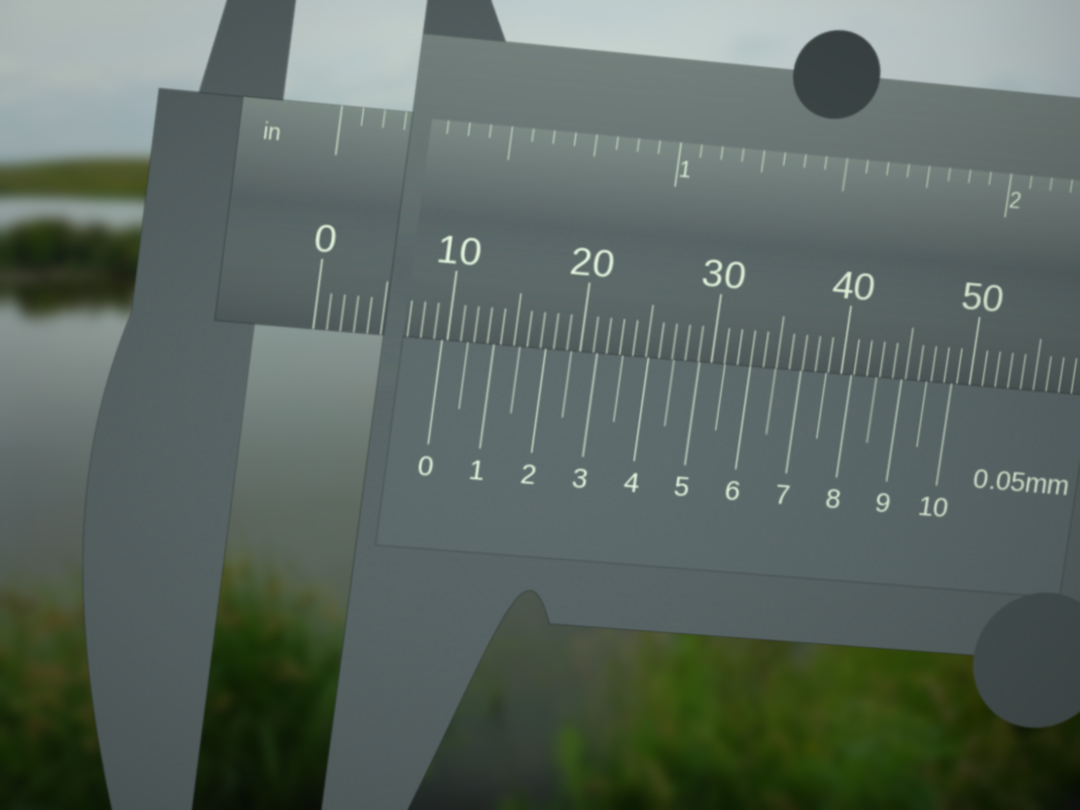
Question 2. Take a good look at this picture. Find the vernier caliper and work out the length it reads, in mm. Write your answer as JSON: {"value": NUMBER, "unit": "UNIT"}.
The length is {"value": 9.6, "unit": "mm"}
